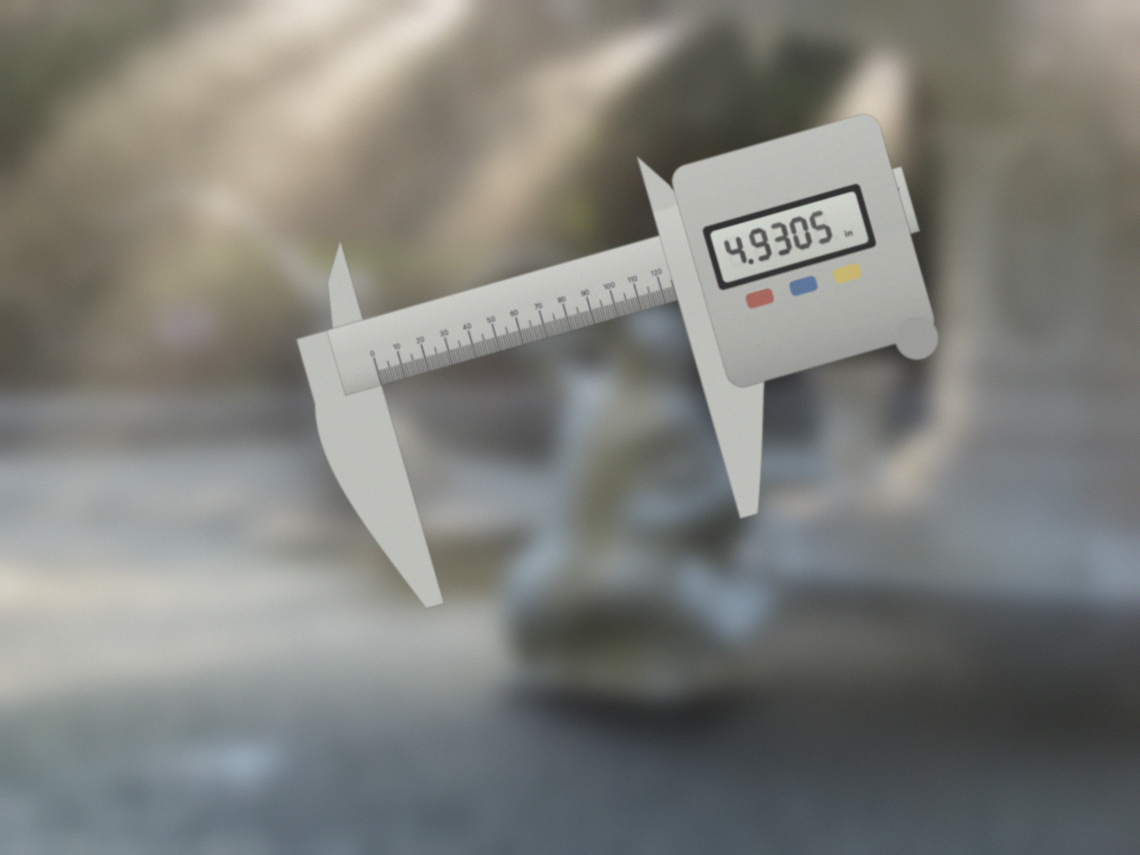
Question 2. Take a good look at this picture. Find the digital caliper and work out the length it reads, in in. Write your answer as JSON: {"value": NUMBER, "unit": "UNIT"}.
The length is {"value": 4.9305, "unit": "in"}
